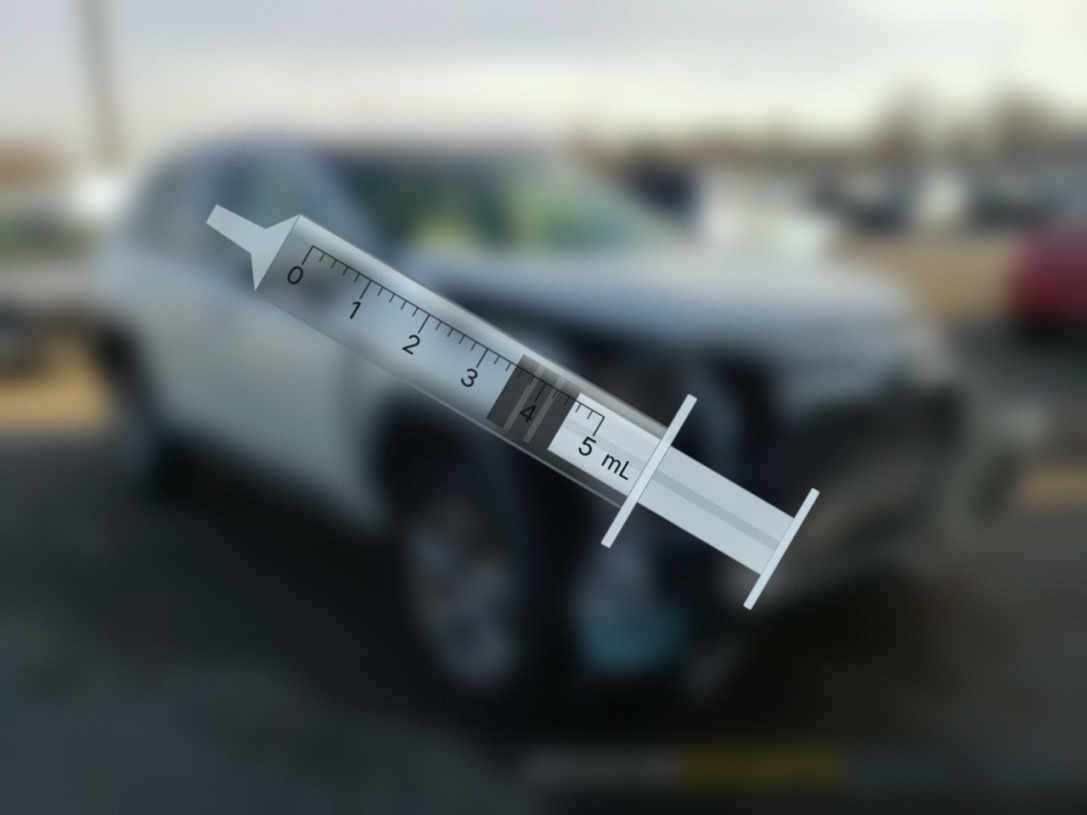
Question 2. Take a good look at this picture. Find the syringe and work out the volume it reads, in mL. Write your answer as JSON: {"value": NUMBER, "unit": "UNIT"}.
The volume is {"value": 3.5, "unit": "mL"}
